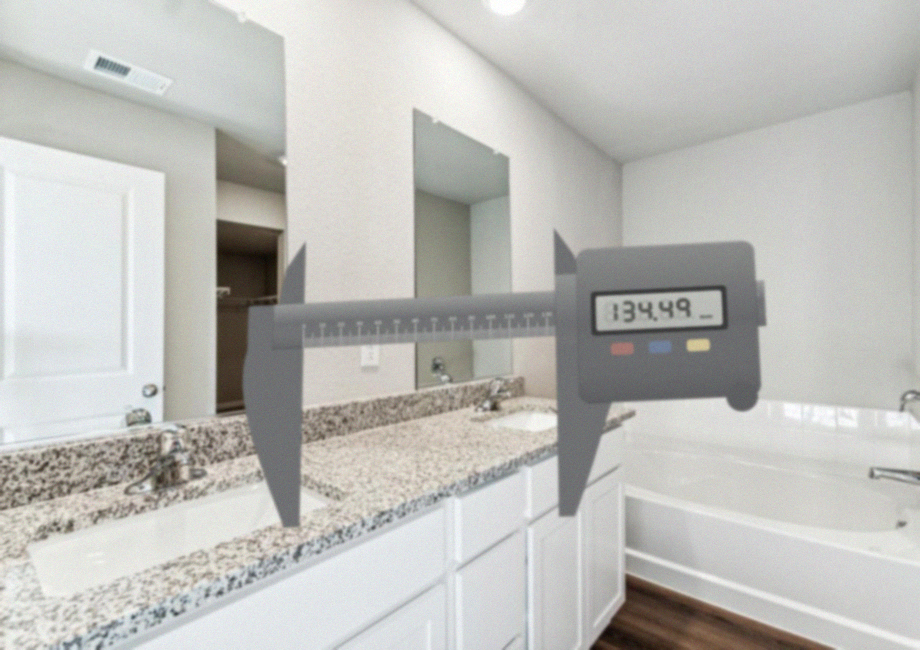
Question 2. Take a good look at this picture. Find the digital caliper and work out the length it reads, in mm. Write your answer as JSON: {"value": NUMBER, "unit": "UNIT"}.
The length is {"value": 134.49, "unit": "mm"}
